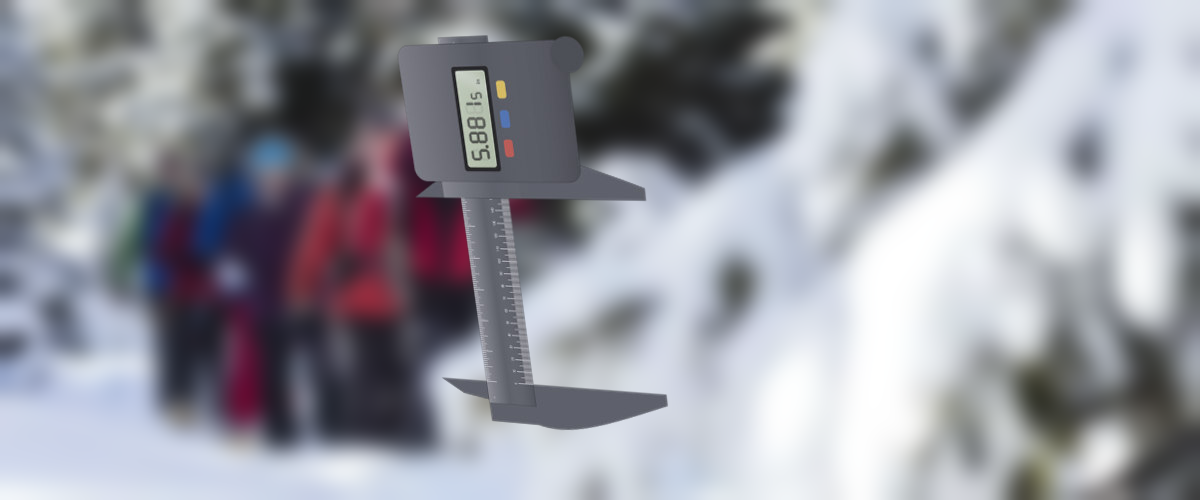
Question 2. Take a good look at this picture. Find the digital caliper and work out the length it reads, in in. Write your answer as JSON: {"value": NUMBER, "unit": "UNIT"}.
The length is {"value": 5.8815, "unit": "in"}
